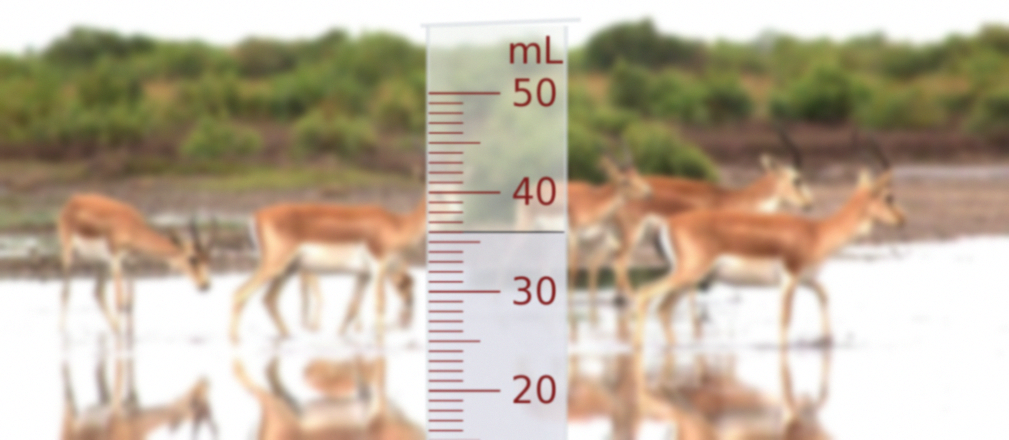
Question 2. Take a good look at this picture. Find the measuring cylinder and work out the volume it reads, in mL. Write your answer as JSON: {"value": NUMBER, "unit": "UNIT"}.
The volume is {"value": 36, "unit": "mL"}
